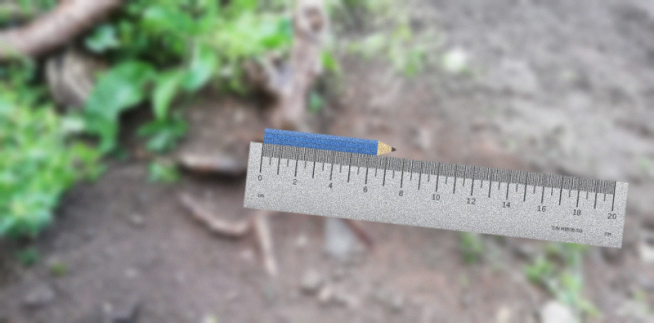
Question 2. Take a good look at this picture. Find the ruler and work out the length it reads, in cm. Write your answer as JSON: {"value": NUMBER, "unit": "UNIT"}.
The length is {"value": 7.5, "unit": "cm"}
